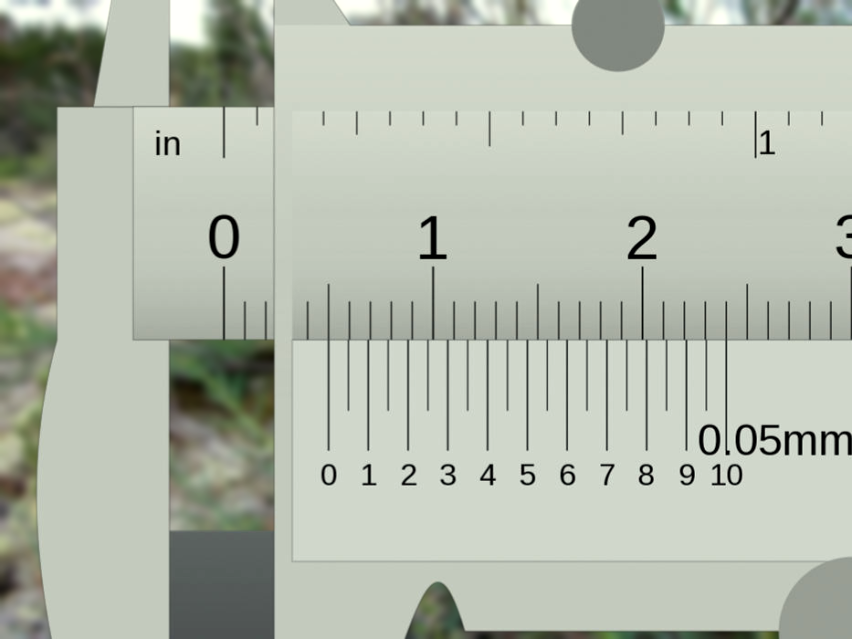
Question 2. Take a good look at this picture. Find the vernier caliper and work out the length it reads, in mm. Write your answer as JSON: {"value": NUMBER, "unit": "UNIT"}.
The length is {"value": 5.0, "unit": "mm"}
